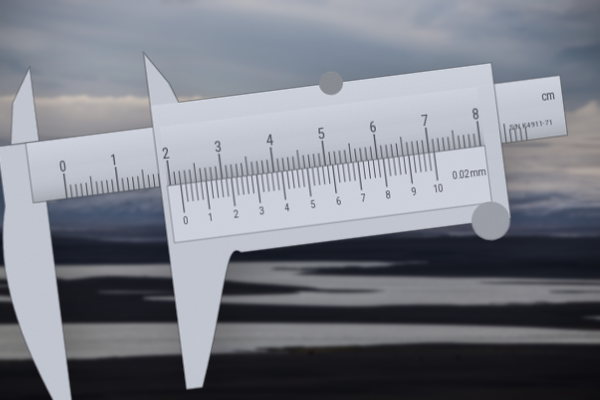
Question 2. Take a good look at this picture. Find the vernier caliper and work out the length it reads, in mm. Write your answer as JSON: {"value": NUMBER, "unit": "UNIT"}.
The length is {"value": 22.0, "unit": "mm"}
